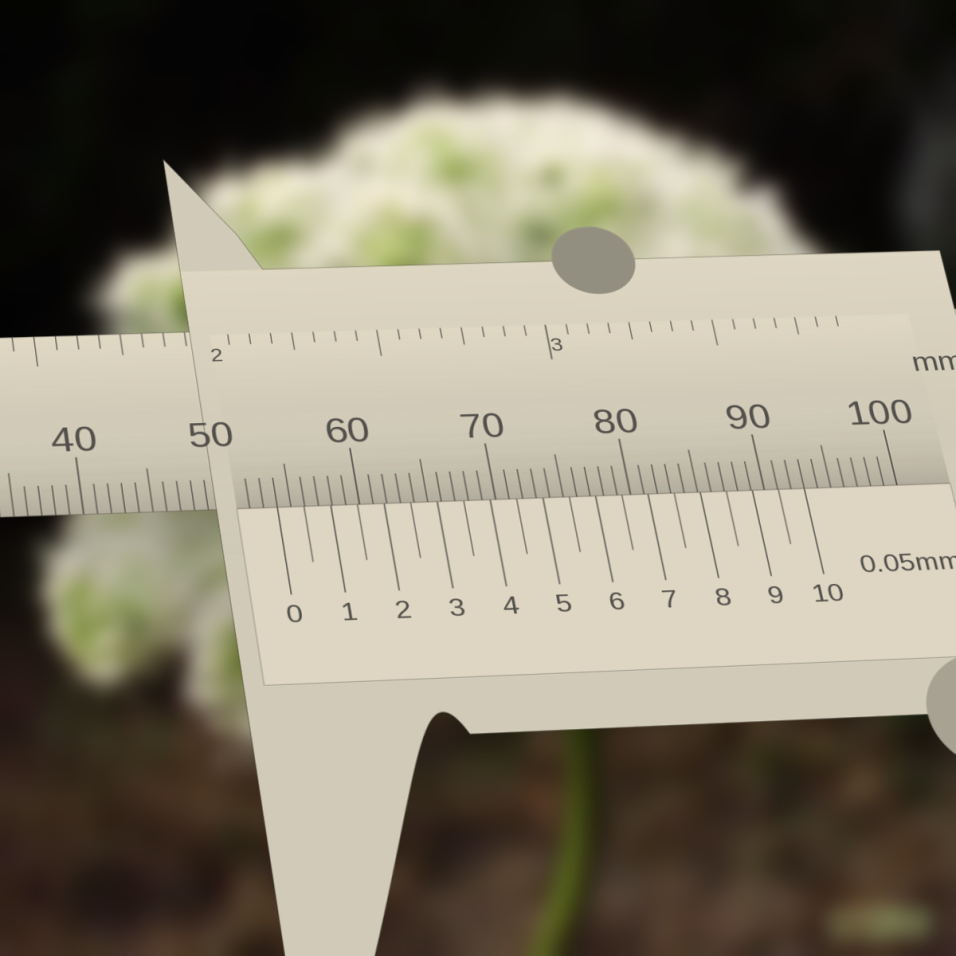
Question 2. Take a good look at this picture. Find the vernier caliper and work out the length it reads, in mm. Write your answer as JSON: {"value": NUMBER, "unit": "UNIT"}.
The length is {"value": 54.0, "unit": "mm"}
